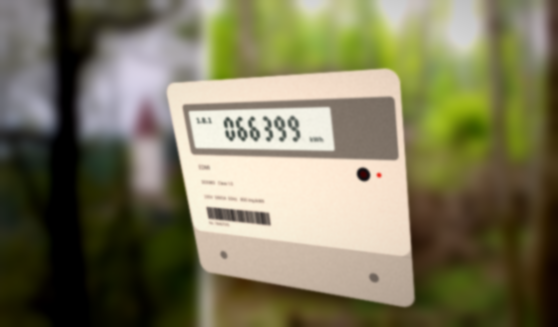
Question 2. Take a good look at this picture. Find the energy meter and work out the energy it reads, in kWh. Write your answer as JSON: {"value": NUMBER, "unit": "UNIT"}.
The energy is {"value": 66399, "unit": "kWh"}
